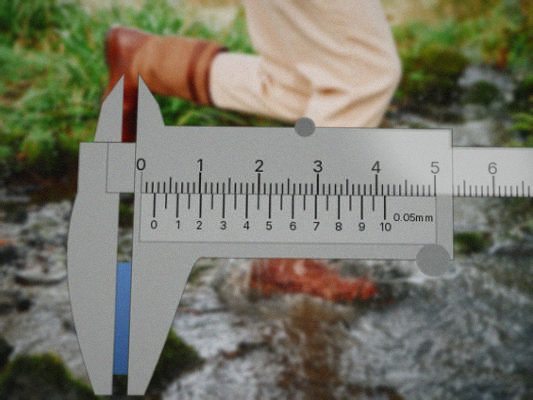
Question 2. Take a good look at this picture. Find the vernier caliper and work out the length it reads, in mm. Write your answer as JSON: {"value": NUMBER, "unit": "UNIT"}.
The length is {"value": 2.4, "unit": "mm"}
